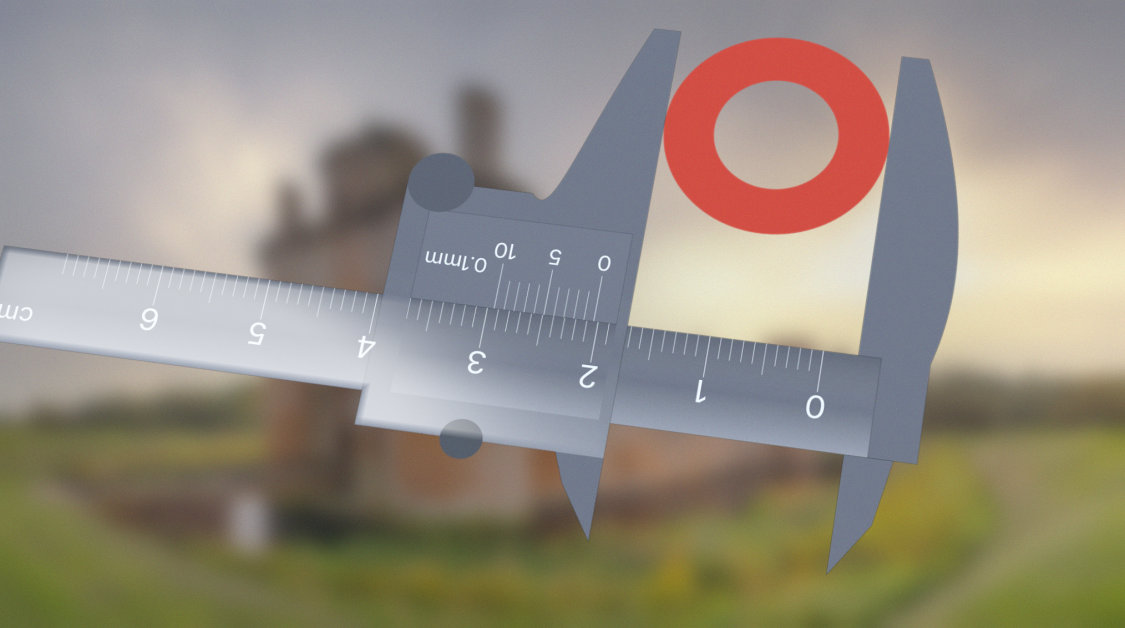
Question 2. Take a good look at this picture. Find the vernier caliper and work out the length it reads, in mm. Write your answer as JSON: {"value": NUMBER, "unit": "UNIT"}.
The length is {"value": 20.4, "unit": "mm"}
